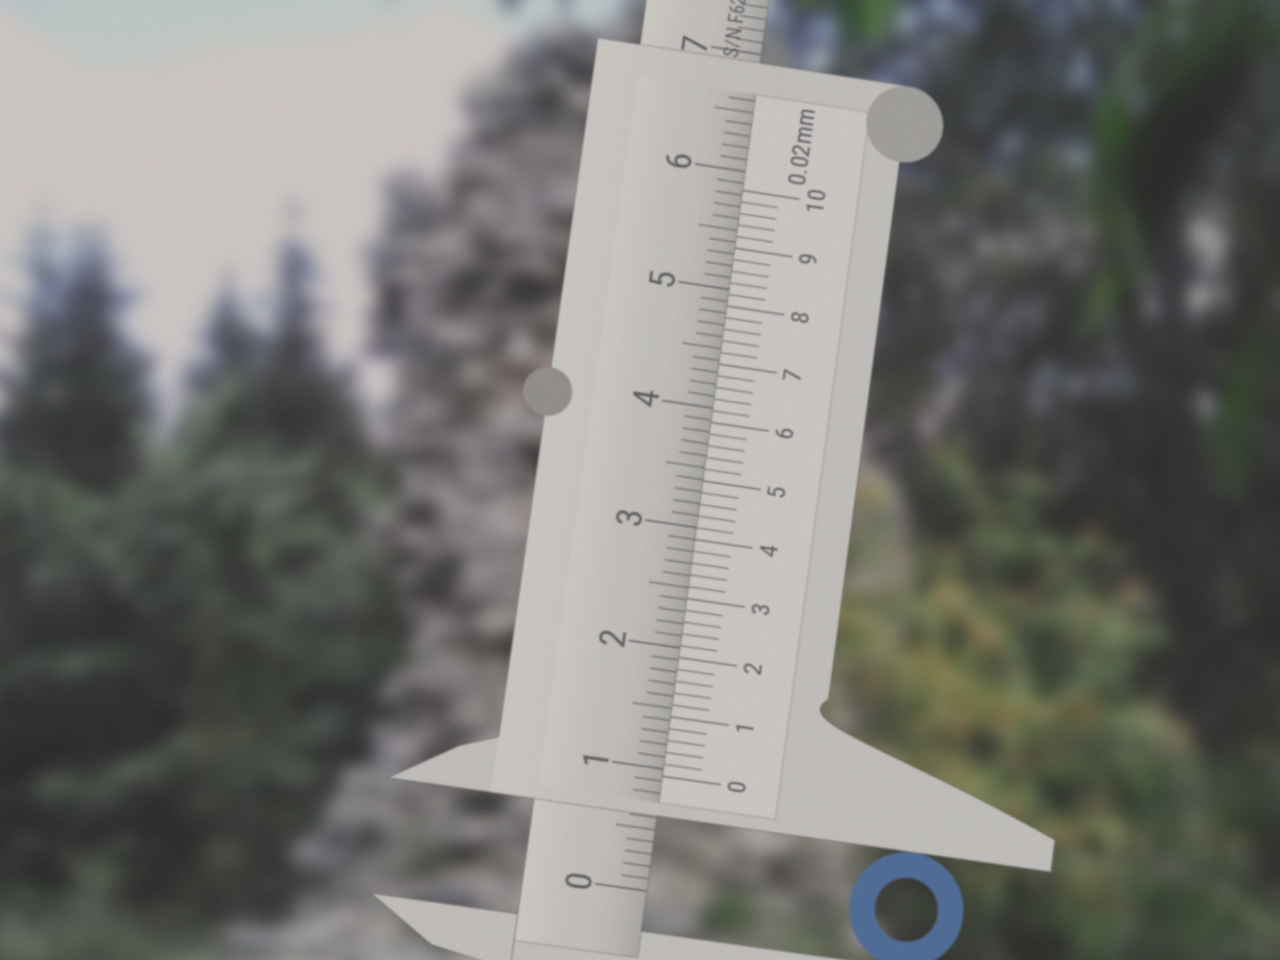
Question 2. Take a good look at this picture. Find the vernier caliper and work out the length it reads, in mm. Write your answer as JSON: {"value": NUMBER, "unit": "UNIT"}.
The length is {"value": 9.4, "unit": "mm"}
